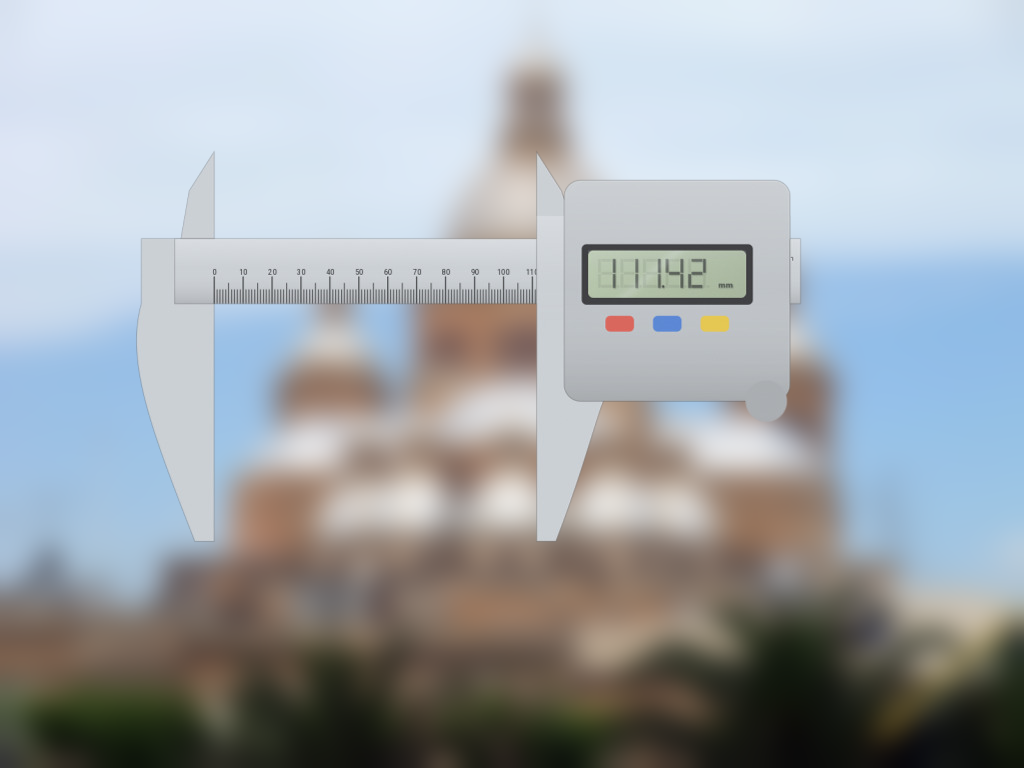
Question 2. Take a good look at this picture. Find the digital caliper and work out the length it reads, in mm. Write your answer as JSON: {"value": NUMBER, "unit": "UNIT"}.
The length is {"value": 111.42, "unit": "mm"}
